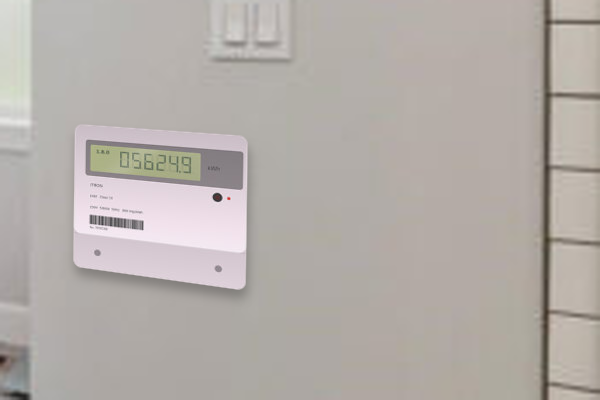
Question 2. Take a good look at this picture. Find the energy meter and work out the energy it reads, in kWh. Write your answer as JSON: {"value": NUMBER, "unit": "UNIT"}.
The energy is {"value": 5624.9, "unit": "kWh"}
